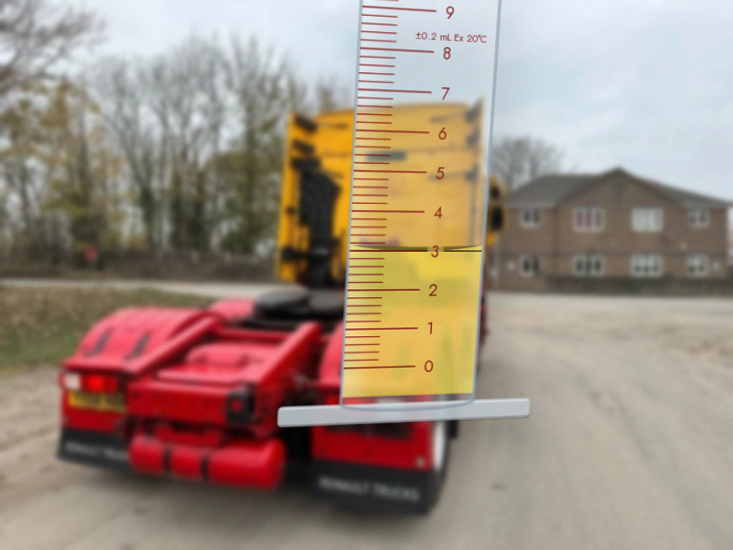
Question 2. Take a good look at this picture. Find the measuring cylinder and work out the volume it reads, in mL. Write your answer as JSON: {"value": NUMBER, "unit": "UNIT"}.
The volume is {"value": 3, "unit": "mL"}
